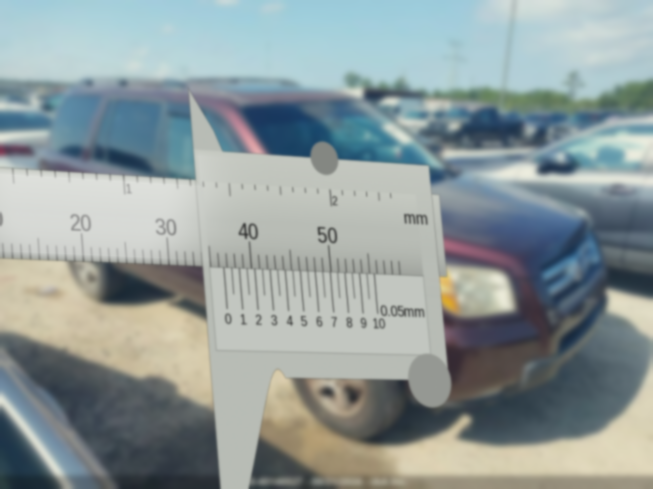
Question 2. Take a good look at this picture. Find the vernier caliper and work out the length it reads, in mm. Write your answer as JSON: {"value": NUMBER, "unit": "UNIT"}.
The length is {"value": 36.6, "unit": "mm"}
